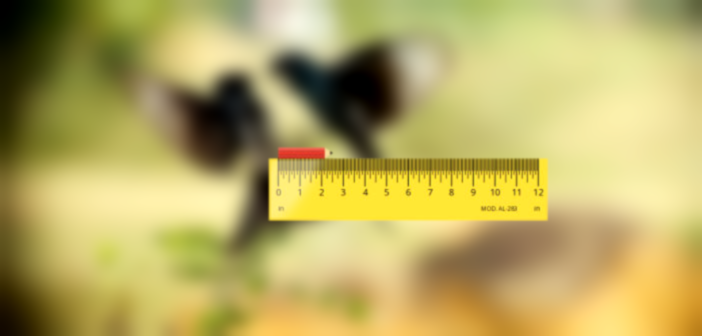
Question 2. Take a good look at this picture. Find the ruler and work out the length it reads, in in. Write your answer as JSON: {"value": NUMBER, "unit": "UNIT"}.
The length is {"value": 2.5, "unit": "in"}
